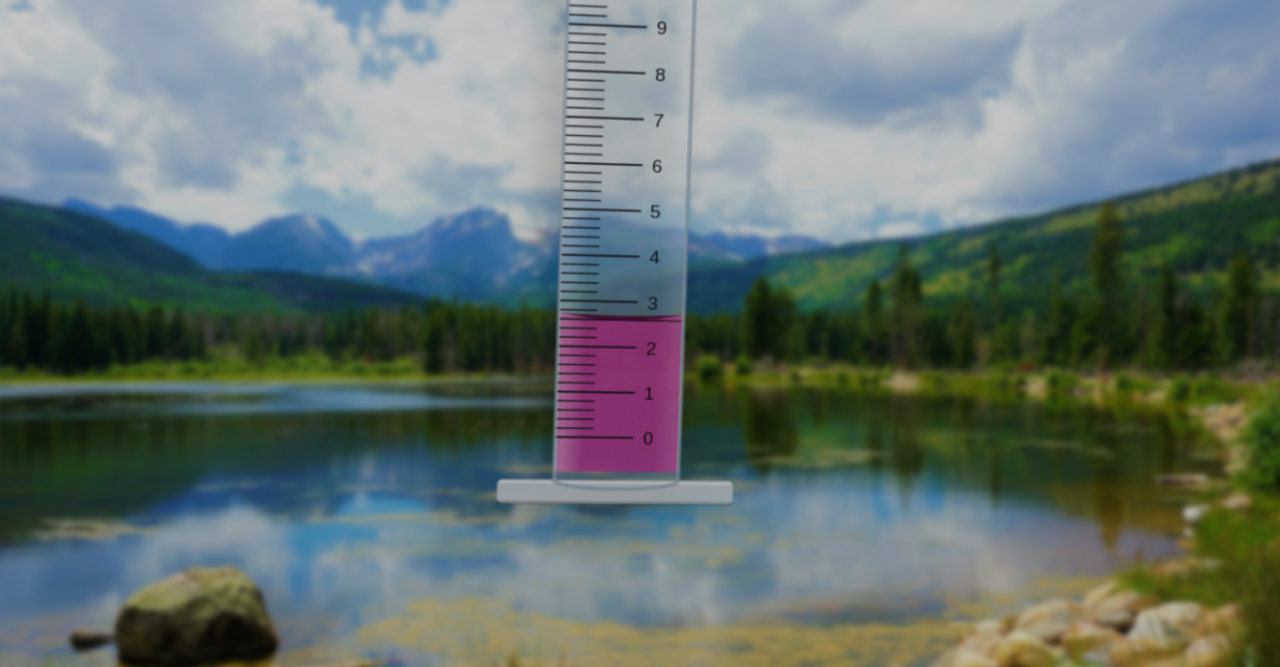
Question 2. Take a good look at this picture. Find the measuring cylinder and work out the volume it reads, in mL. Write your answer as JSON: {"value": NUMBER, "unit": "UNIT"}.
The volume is {"value": 2.6, "unit": "mL"}
